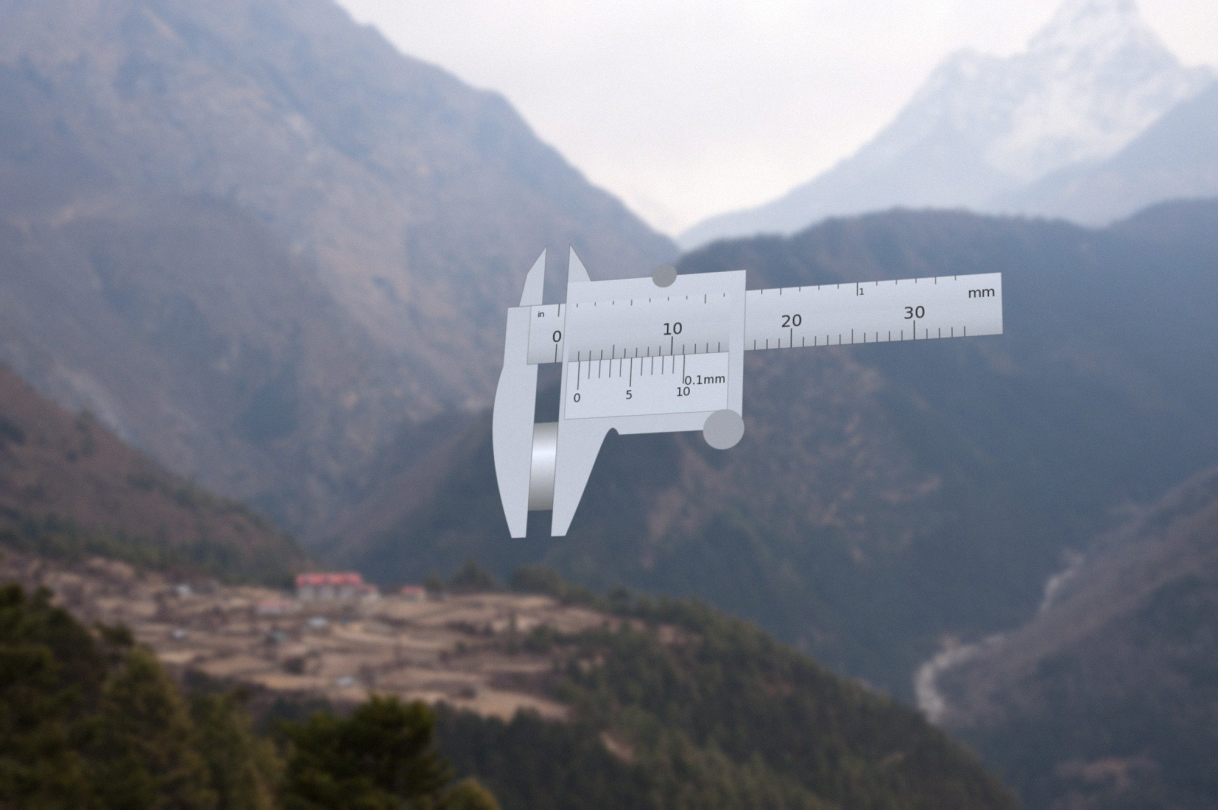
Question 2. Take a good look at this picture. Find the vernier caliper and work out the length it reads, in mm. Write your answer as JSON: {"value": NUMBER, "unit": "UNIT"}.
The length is {"value": 2.1, "unit": "mm"}
